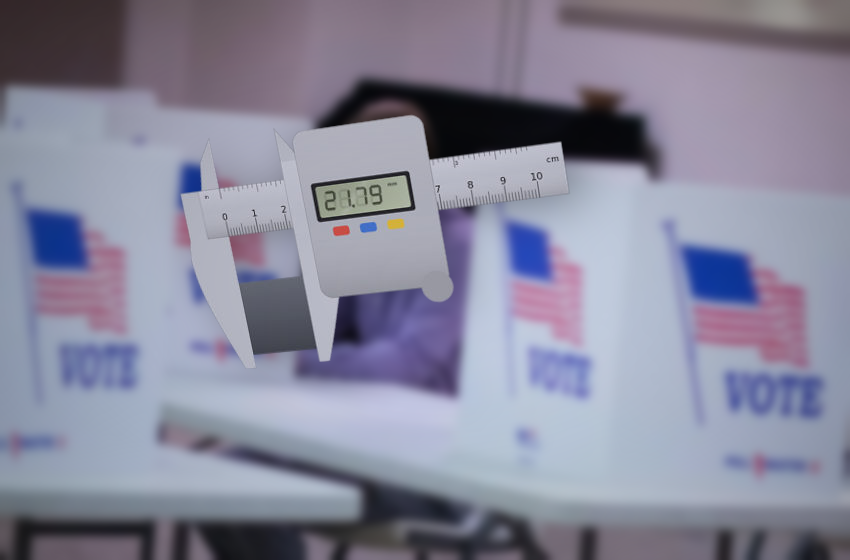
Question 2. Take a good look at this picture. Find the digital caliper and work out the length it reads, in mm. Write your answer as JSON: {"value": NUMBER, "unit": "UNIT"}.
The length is {"value": 21.79, "unit": "mm"}
